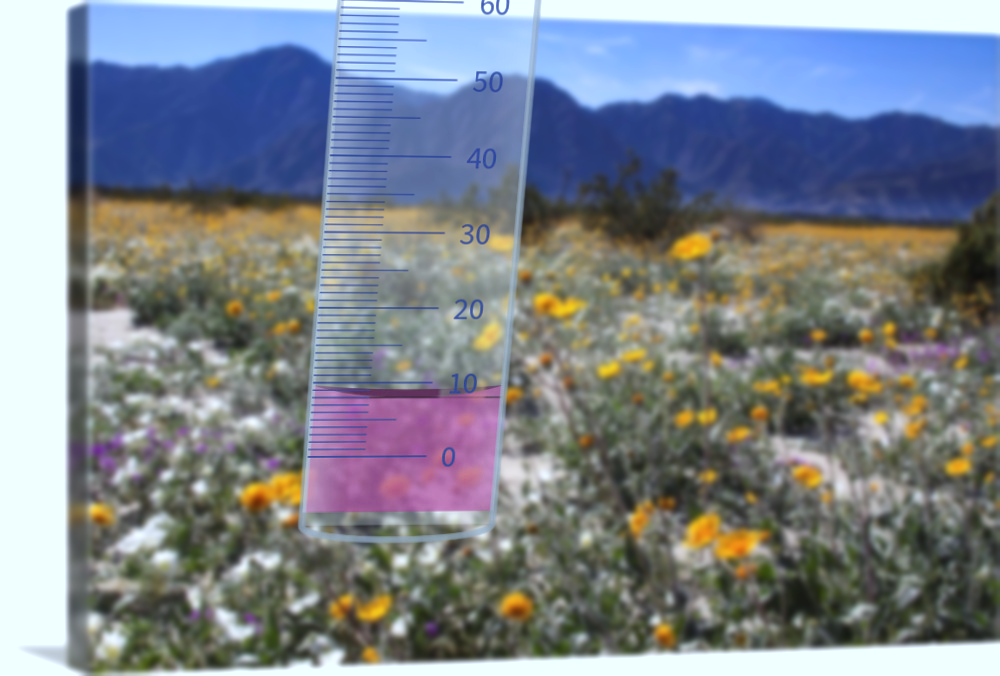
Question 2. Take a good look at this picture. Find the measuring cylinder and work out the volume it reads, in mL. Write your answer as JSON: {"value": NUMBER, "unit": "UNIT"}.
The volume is {"value": 8, "unit": "mL"}
